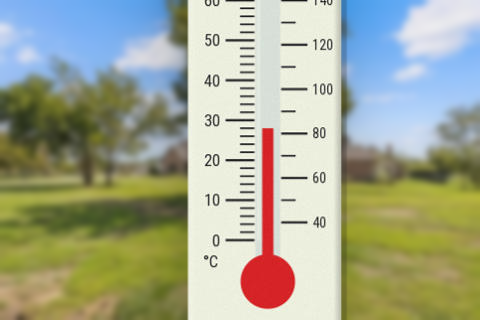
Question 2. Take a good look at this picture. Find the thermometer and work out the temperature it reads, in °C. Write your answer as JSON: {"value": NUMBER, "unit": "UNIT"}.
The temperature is {"value": 28, "unit": "°C"}
